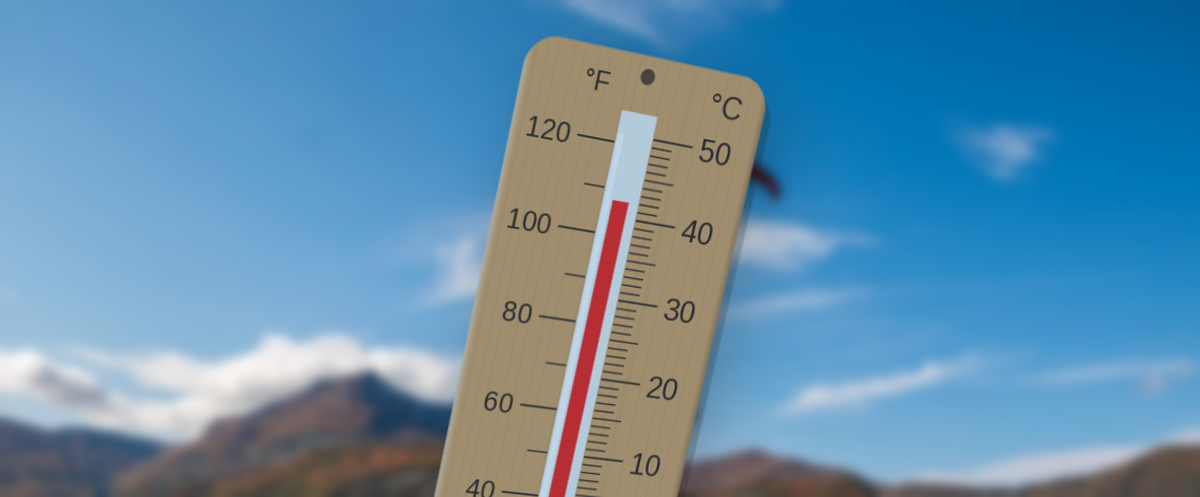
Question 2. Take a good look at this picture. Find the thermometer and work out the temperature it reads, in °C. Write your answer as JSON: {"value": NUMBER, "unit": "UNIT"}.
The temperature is {"value": 42, "unit": "°C"}
